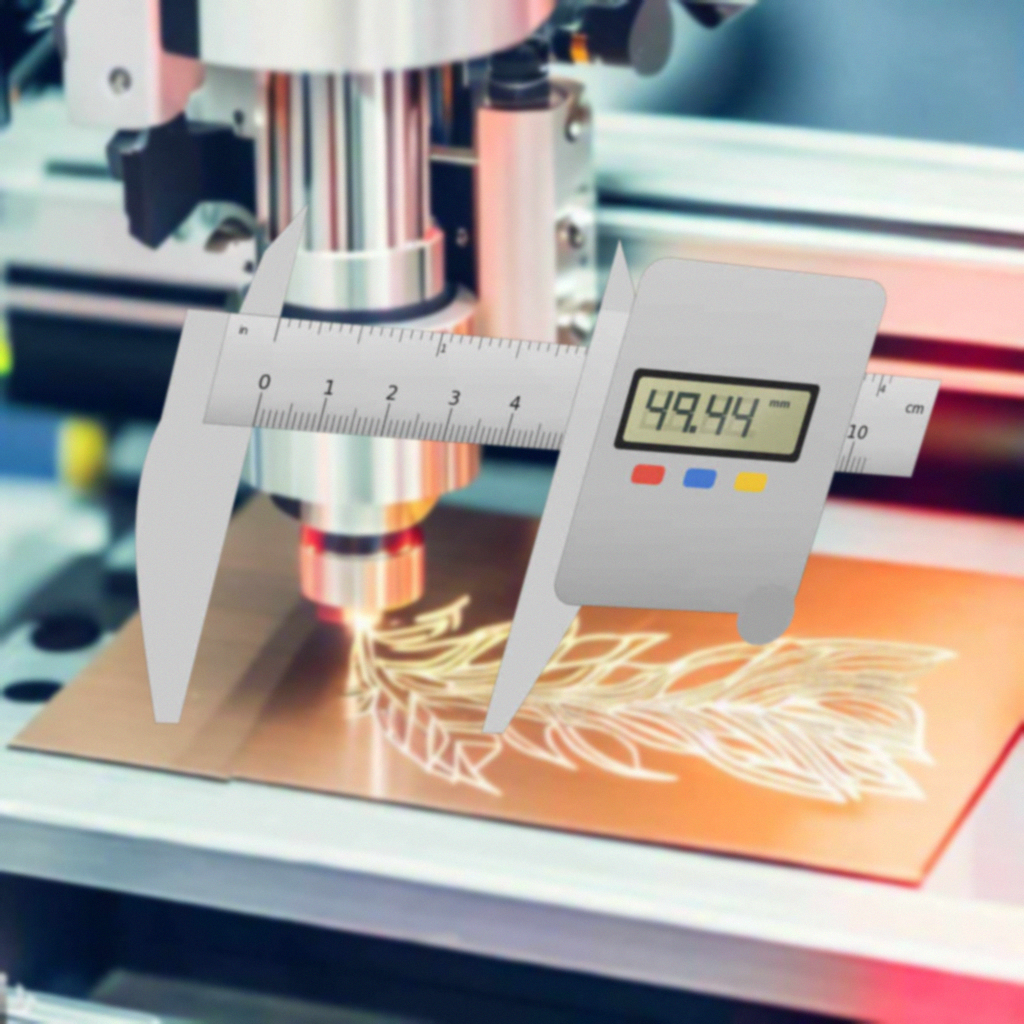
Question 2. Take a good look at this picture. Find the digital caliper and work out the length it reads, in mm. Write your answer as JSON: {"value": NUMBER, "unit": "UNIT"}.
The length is {"value": 49.44, "unit": "mm"}
